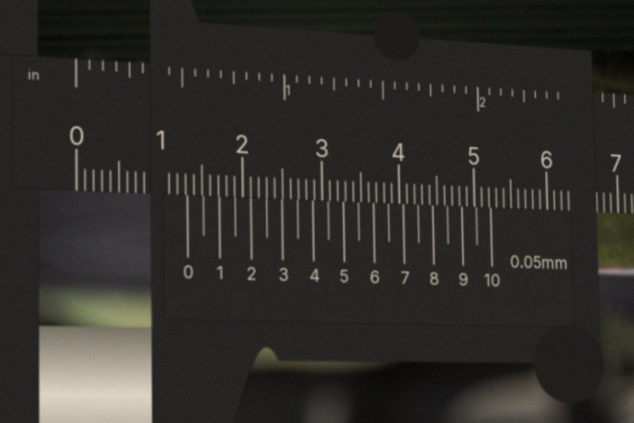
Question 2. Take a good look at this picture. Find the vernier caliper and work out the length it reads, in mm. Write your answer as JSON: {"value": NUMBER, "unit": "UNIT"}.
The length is {"value": 13.2, "unit": "mm"}
